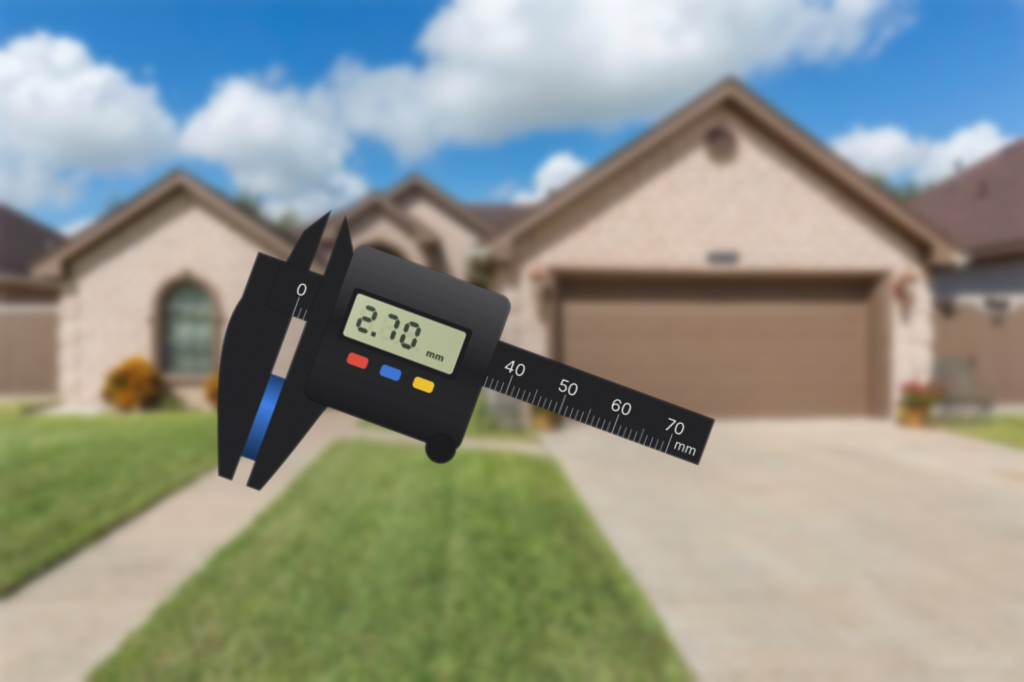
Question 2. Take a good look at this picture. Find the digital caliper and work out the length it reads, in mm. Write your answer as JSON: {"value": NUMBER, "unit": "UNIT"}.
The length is {"value": 2.70, "unit": "mm"}
